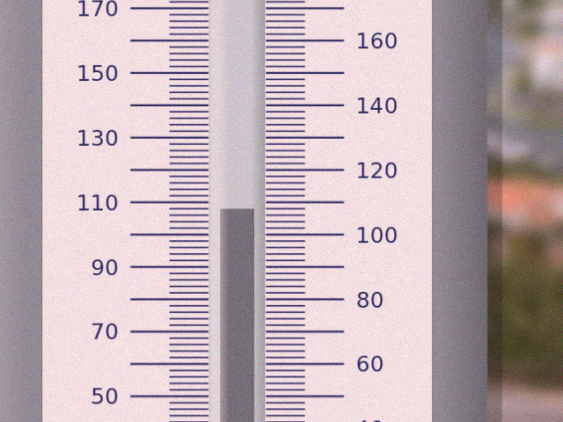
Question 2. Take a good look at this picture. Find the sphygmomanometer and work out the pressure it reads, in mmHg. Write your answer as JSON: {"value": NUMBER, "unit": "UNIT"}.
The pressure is {"value": 108, "unit": "mmHg"}
